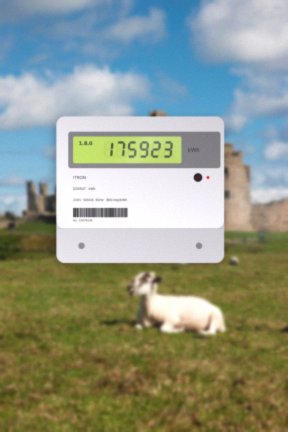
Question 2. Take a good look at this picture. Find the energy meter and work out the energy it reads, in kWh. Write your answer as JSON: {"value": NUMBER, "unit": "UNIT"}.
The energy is {"value": 175923, "unit": "kWh"}
